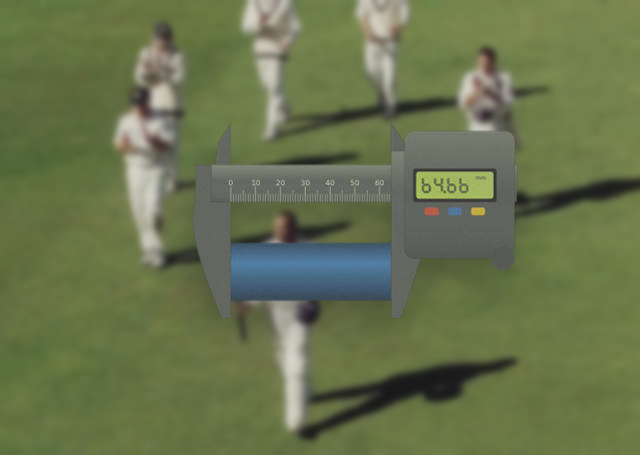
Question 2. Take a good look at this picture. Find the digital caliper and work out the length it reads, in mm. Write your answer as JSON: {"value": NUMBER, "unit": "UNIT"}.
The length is {"value": 64.66, "unit": "mm"}
